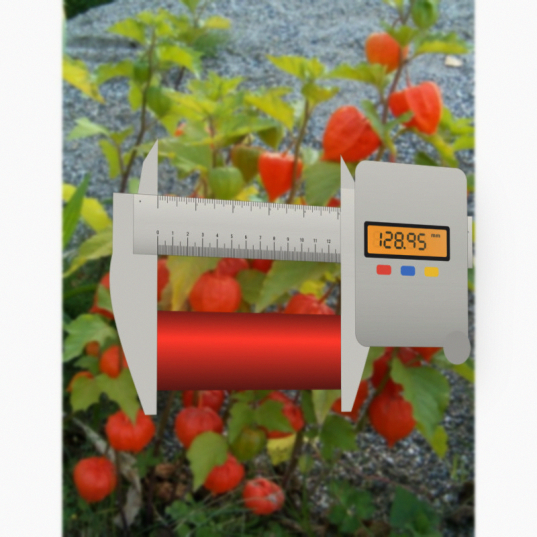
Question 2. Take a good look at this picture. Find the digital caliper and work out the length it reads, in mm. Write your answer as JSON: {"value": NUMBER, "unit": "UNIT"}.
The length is {"value": 128.95, "unit": "mm"}
